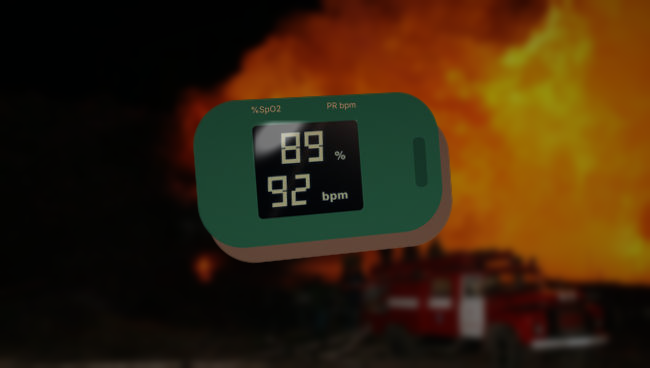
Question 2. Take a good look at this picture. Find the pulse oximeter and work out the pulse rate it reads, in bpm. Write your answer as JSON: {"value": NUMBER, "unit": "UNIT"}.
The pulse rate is {"value": 92, "unit": "bpm"}
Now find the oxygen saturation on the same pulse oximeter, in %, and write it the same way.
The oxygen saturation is {"value": 89, "unit": "%"}
